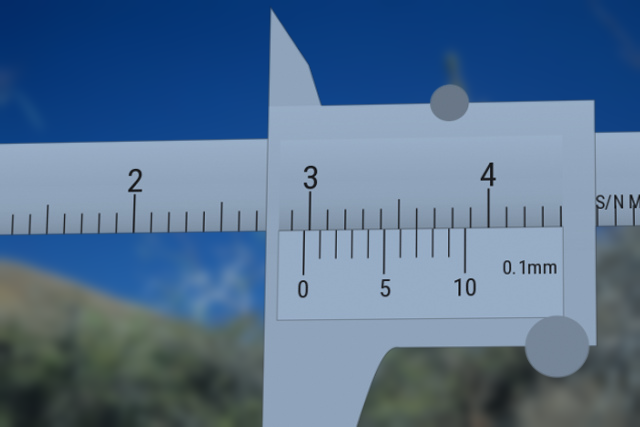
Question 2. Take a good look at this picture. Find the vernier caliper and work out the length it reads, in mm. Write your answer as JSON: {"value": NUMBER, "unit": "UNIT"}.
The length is {"value": 29.7, "unit": "mm"}
